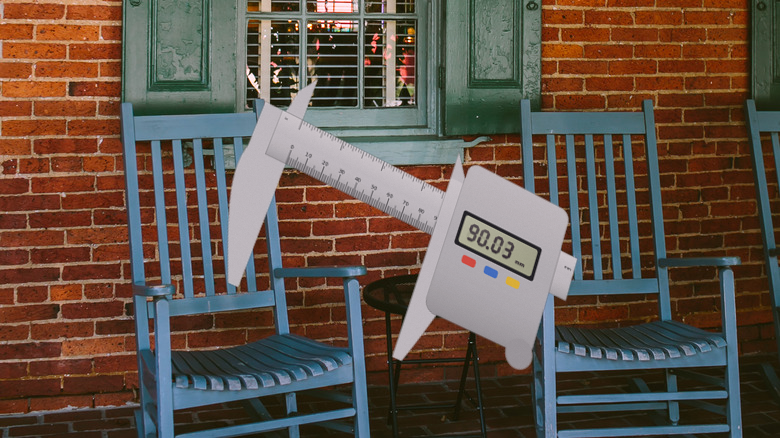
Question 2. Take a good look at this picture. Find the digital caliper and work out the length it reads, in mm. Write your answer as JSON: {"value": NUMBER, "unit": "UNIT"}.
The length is {"value": 90.03, "unit": "mm"}
